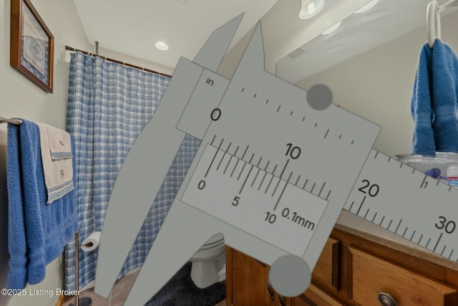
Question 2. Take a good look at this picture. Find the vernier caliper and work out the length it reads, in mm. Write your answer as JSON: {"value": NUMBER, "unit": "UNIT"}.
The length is {"value": 2.0, "unit": "mm"}
